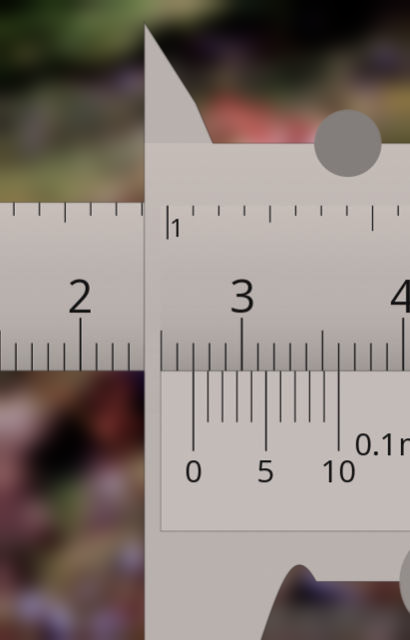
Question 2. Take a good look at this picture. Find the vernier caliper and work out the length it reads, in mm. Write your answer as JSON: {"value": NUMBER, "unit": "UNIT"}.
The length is {"value": 27.0, "unit": "mm"}
